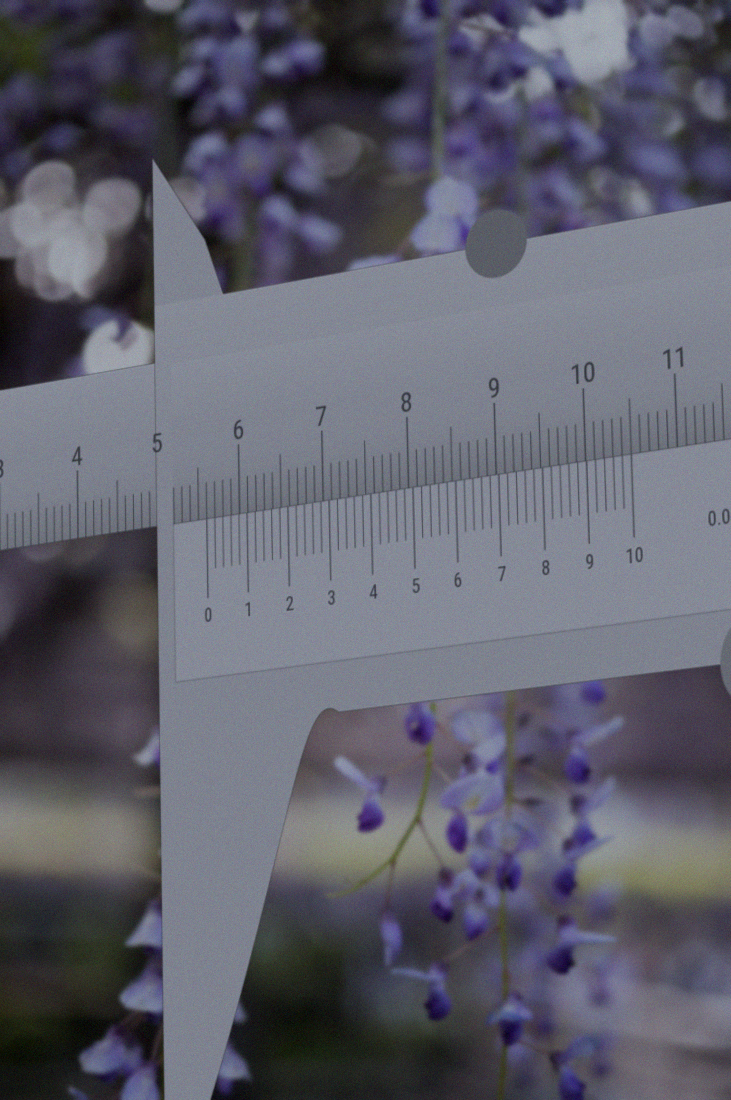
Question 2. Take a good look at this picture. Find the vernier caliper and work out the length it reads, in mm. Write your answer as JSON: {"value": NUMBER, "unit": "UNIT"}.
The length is {"value": 56.0, "unit": "mm"}
